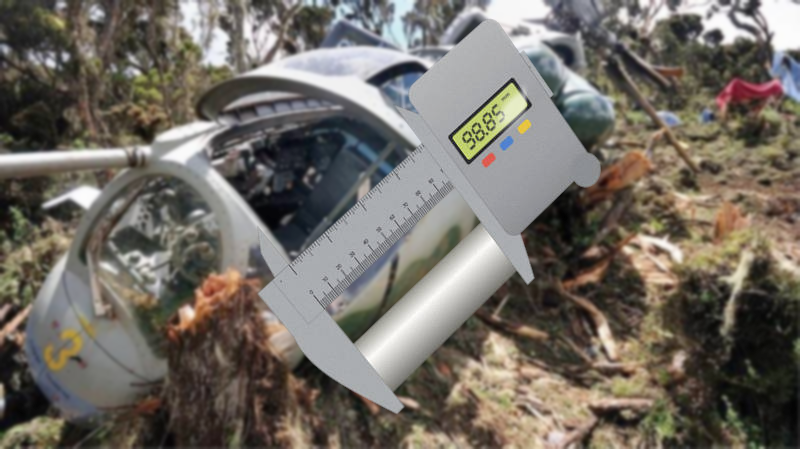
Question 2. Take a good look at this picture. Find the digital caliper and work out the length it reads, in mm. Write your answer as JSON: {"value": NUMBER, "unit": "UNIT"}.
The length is {"value": 98.85, "unit": "mm"}
